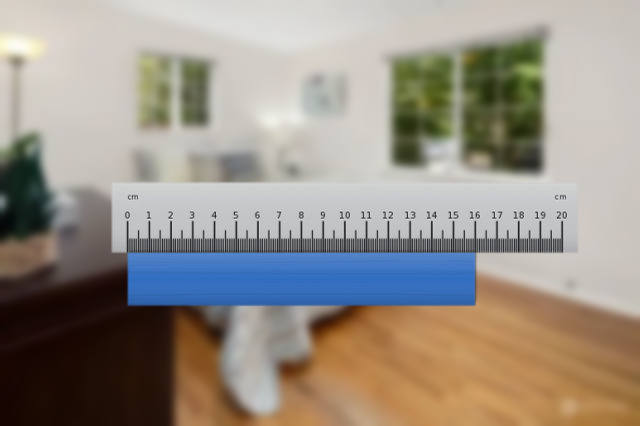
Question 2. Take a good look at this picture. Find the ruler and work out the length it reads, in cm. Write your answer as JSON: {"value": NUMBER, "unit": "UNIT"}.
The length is {"value": 16, "unit": "cm"}
